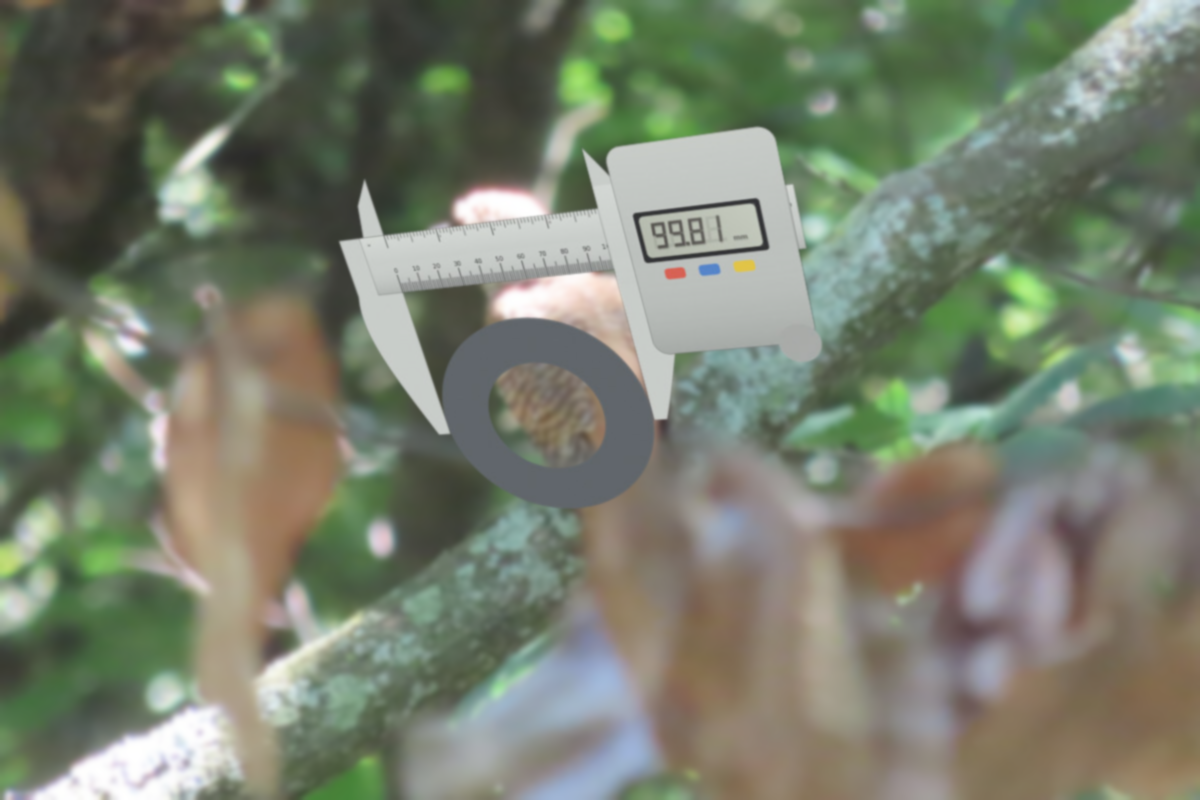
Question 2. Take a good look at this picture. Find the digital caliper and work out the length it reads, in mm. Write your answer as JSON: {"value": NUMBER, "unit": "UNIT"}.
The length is {"value": 99.81, "unit": "mm"}
